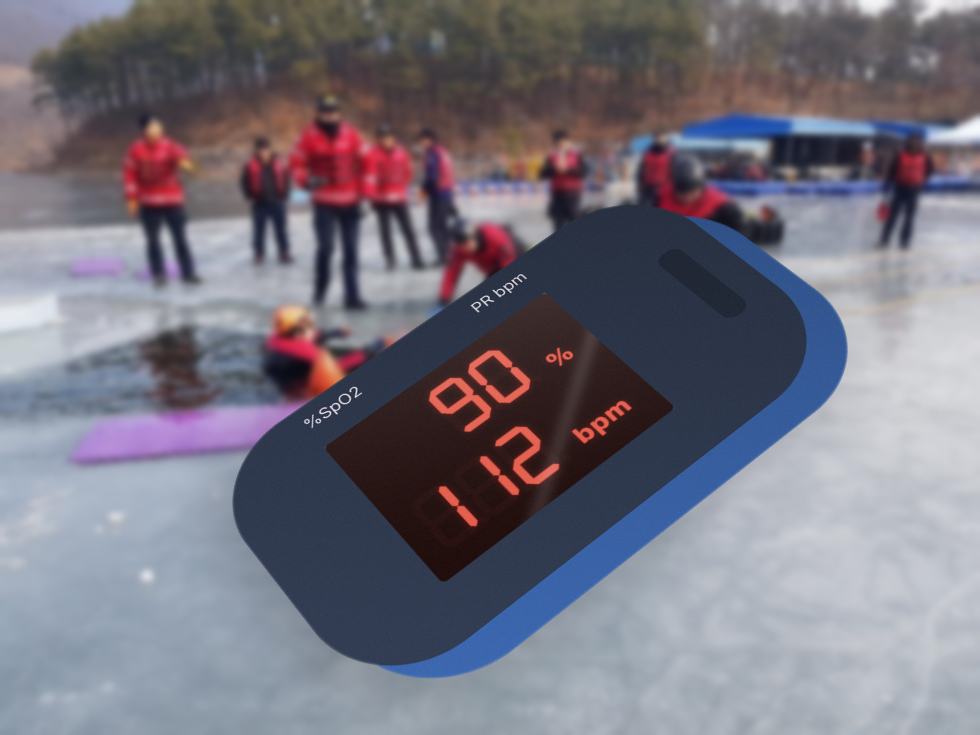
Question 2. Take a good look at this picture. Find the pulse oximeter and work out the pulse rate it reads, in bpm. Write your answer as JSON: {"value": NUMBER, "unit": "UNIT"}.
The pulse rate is {"value": 112, "unit": "bpm"}
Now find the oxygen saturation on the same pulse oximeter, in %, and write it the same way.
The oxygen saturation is {"value": 90, "unit": "%"}
